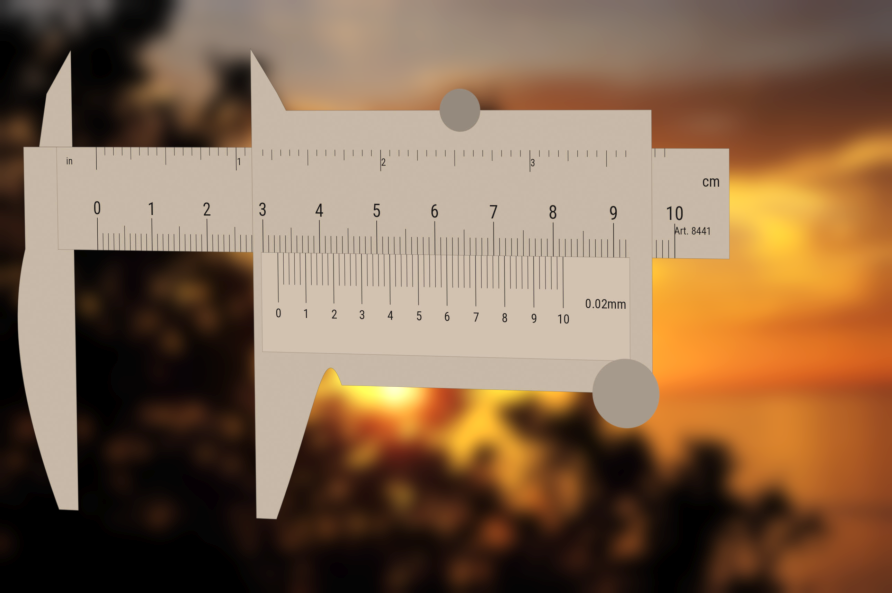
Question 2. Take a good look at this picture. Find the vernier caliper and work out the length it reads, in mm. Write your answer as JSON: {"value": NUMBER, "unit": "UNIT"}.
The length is {"value": 32.6, "unit": "mm"}
